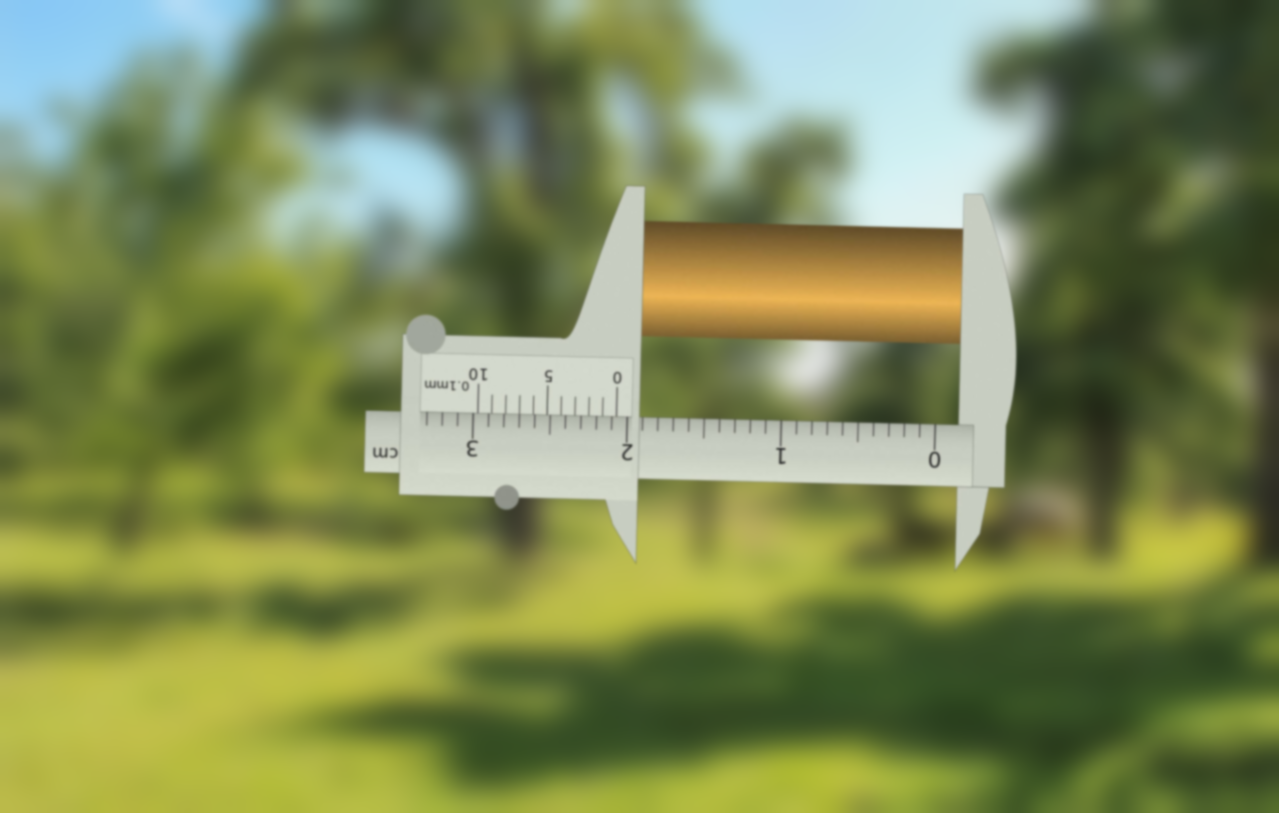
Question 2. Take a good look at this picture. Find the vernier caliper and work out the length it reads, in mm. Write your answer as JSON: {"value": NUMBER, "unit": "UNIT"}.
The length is {"value": 20.7, "unit": "mm"}
